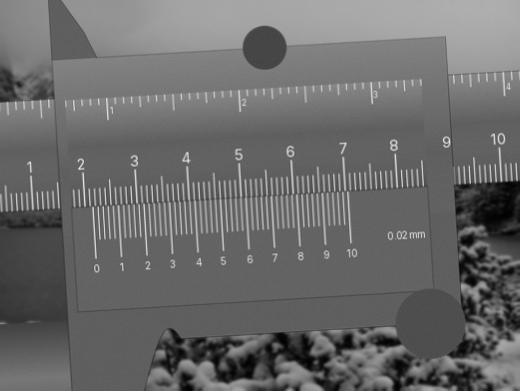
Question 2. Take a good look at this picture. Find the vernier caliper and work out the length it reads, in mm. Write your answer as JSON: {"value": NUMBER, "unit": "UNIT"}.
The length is {"value": 21.5, "unit": "mm"}
